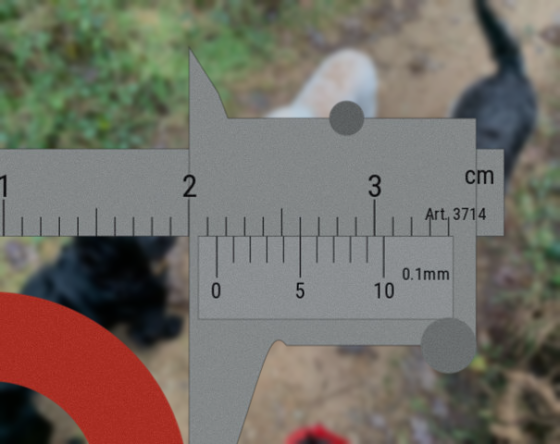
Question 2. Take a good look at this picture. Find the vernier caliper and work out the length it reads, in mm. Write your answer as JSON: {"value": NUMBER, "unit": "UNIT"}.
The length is {"value": 21.5, "unit": "mm"}
